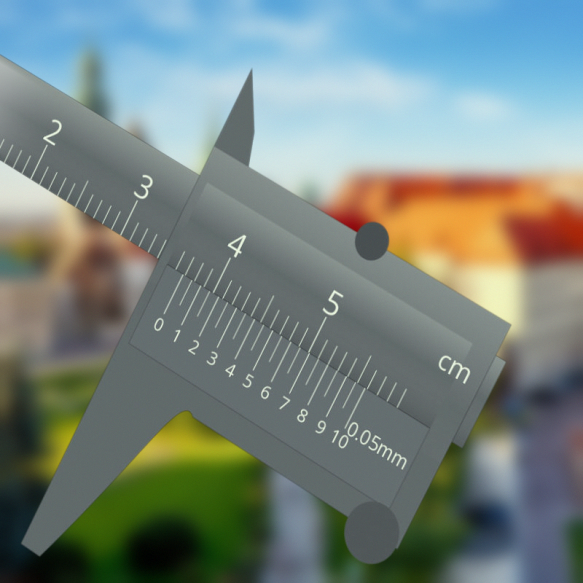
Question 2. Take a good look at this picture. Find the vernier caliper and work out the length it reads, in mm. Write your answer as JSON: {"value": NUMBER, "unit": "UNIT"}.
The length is {"value": 36.8, "unit": "mm"}
